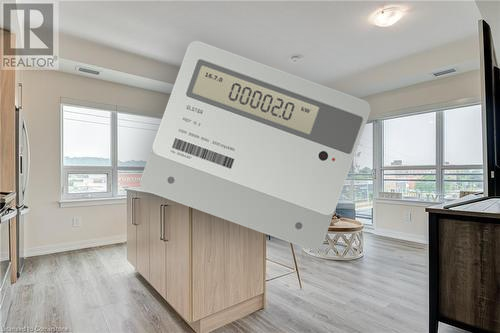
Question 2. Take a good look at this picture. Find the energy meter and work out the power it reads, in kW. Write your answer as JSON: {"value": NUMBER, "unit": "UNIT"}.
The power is {"value": 2.0, "unit": "kW"}
